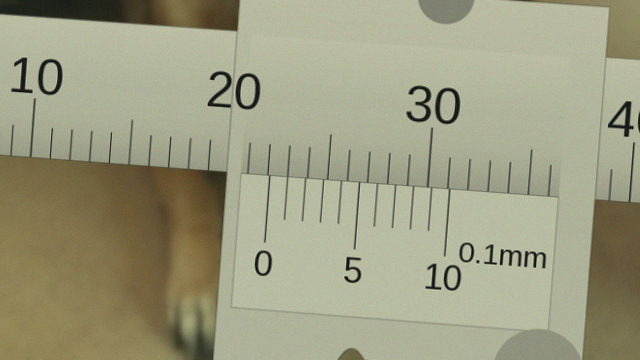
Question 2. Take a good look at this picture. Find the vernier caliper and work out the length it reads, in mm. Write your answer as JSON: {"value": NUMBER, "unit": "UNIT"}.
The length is {"value": 22.1, "unit": "mm"}
